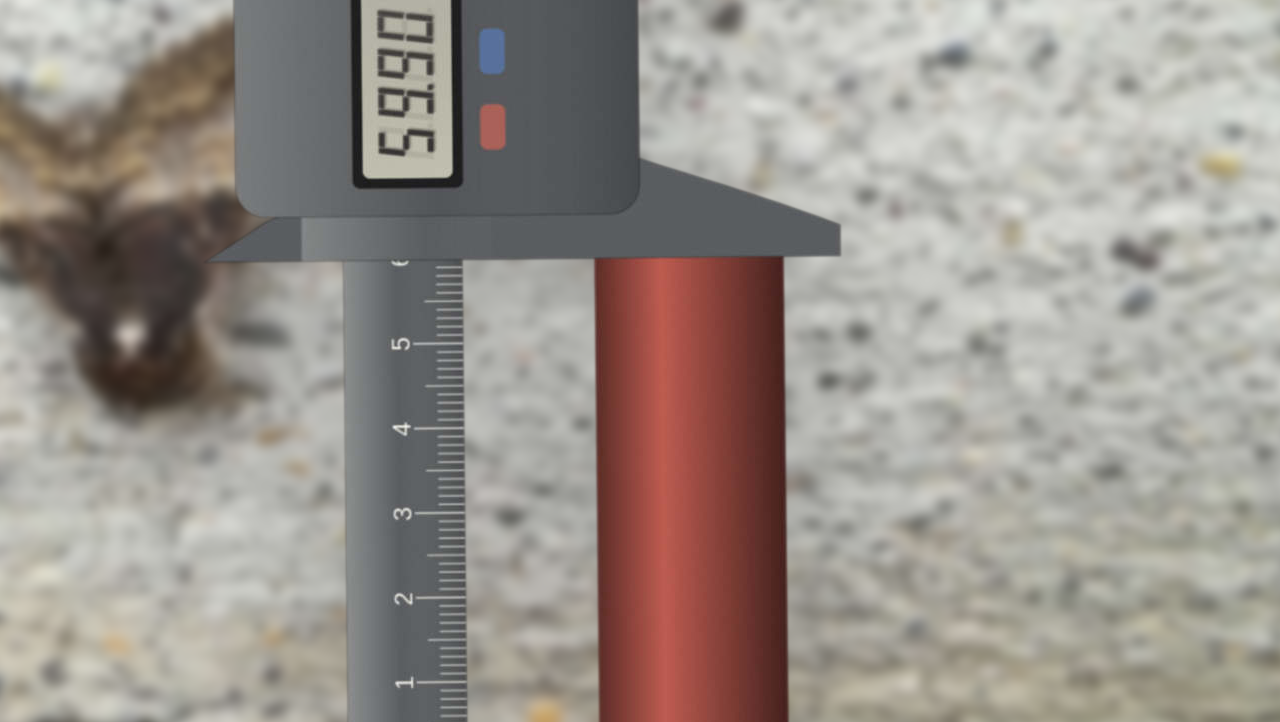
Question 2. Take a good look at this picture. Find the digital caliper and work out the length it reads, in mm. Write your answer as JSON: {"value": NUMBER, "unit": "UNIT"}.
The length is {"value": 59.90, "unit": "mm"}
